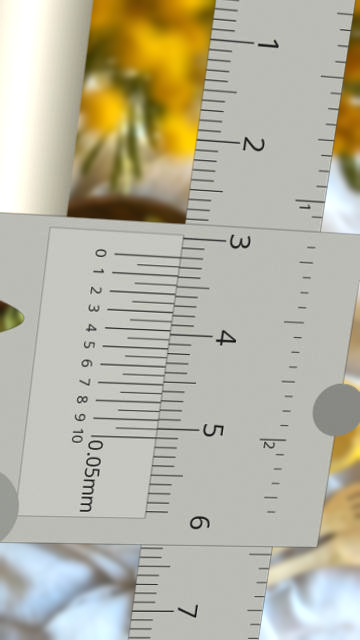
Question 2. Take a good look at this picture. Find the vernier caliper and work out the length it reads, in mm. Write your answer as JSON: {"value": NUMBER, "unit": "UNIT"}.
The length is {"value": 32.0, "unit": "mm"}
